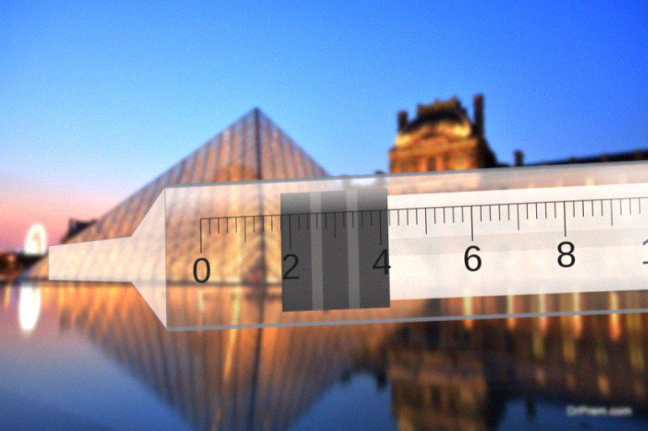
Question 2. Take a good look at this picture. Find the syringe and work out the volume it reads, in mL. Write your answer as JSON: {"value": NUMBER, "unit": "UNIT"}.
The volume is {"value": 1.8, "unit": "mL"}
